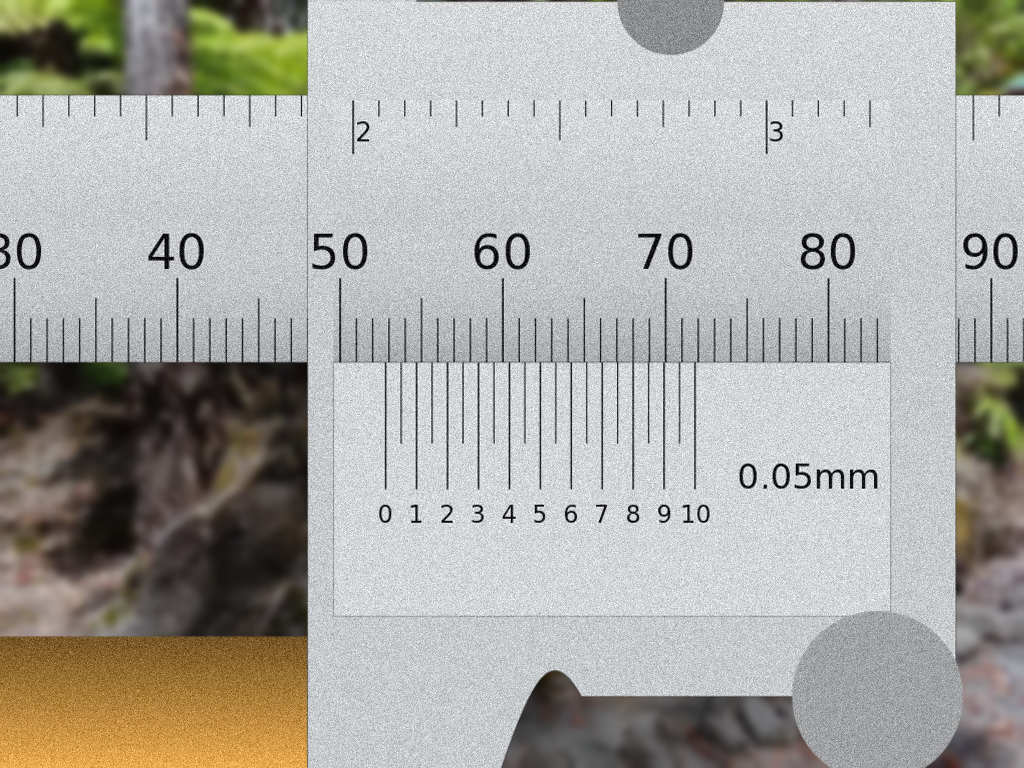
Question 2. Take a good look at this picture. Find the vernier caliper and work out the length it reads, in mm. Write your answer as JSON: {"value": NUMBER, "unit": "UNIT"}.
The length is {"value": 52.8, "unit": "mm"}
